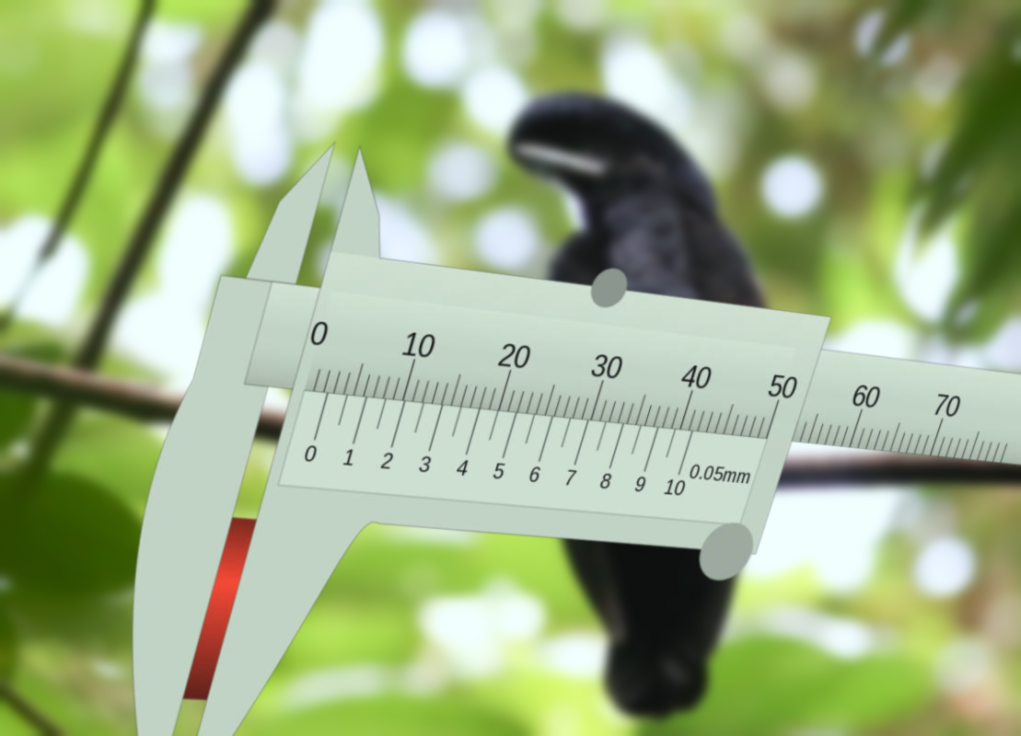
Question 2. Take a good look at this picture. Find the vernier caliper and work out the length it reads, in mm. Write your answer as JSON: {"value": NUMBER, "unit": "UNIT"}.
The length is {"value": 2.4, "unit": "mm"}
